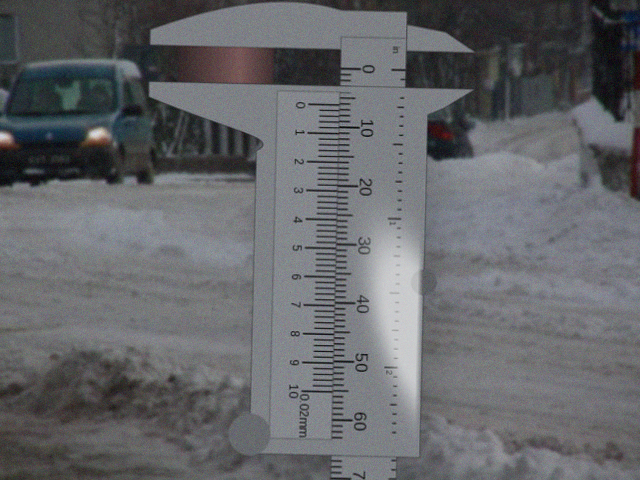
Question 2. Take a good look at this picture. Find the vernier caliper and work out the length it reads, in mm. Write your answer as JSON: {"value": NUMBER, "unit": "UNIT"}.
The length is {"value": 6.2, "unit": "mm"}
